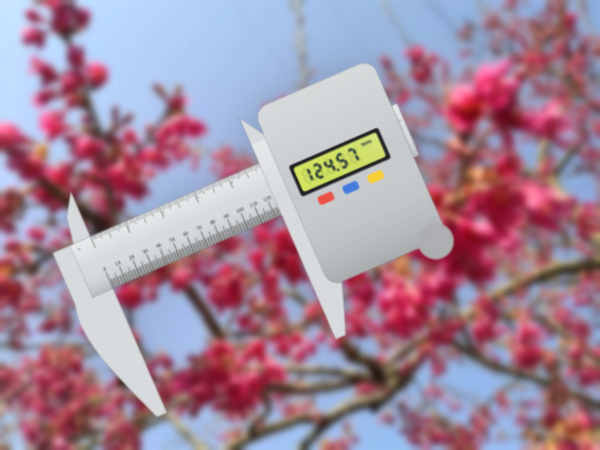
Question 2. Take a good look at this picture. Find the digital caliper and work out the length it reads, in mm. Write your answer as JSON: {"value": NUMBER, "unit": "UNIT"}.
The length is {"value": 124.57, "unit": "mm"}
